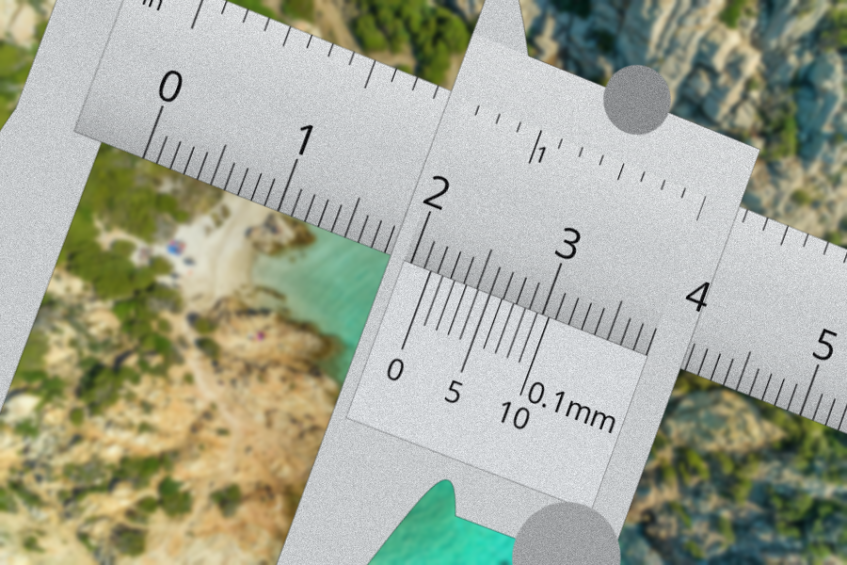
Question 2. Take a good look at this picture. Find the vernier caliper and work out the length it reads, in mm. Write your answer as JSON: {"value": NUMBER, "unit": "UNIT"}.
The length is {"value": 21.5, "unit": "mm"}
